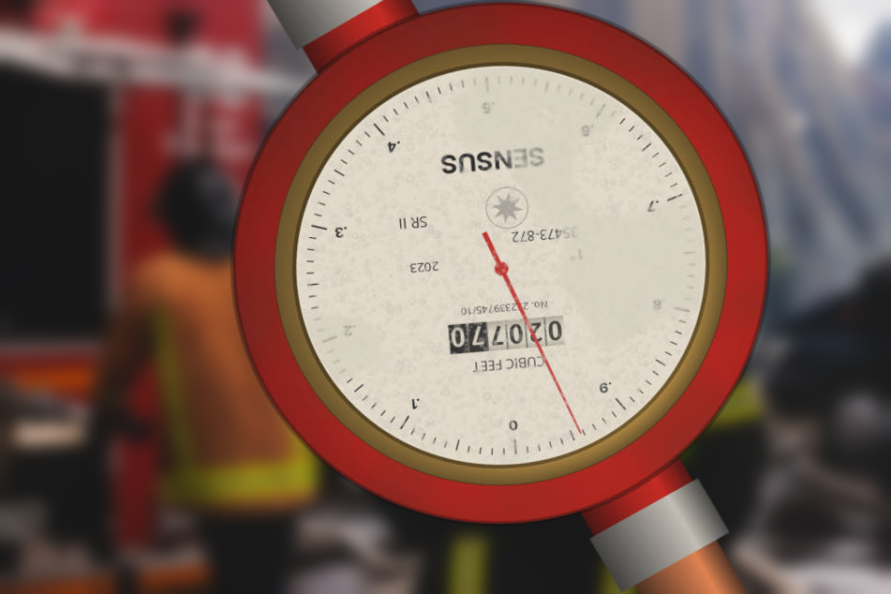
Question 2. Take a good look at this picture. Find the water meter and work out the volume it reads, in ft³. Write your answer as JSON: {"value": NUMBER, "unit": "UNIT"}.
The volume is {"value": 20769.94, "unit": "ft³"}
